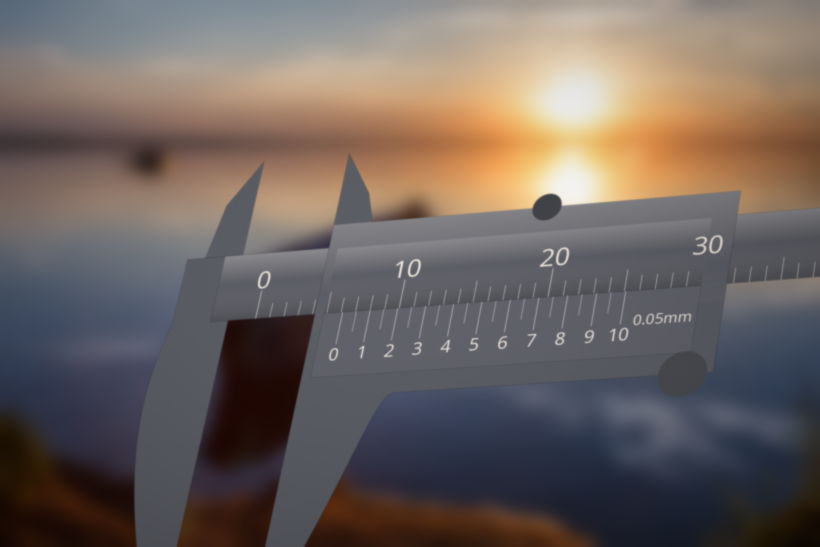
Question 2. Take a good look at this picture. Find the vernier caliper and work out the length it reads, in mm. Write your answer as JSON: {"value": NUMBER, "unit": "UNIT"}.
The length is {"value": 6.1, "unit": "mm"}
